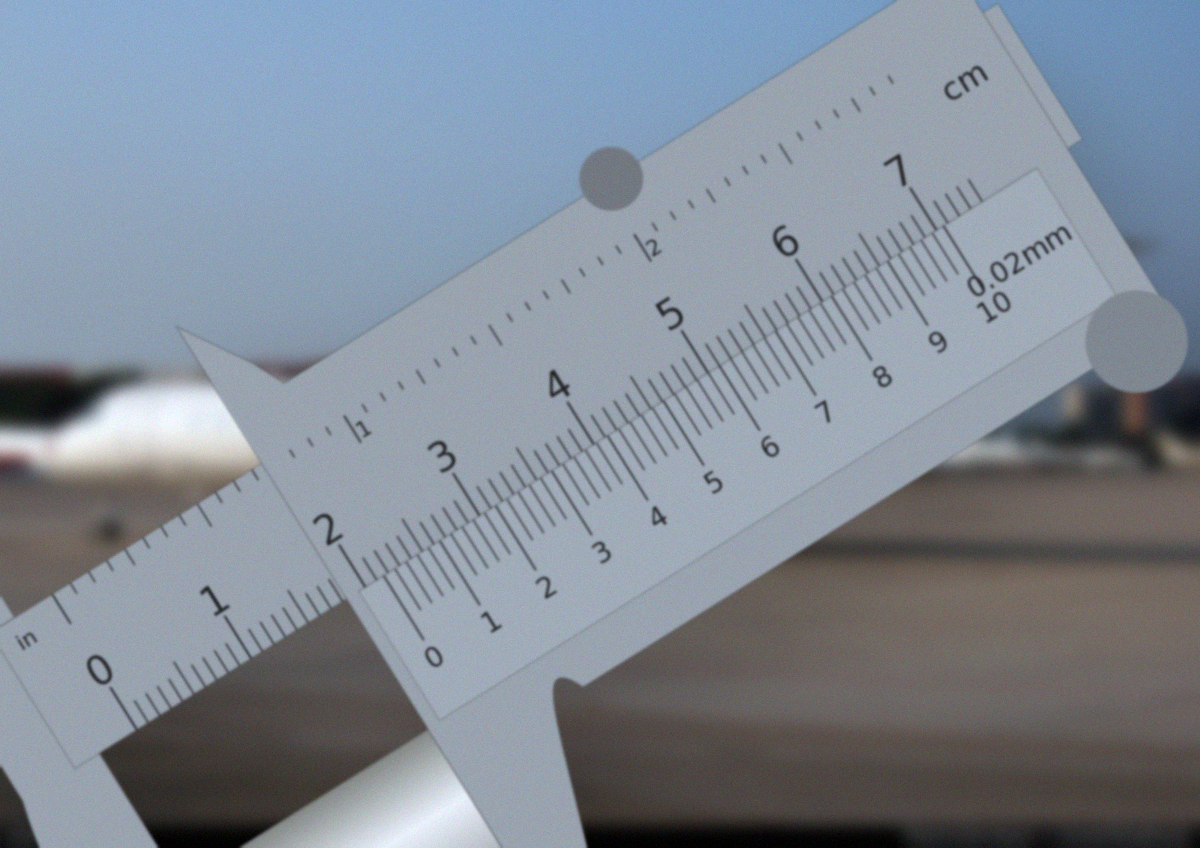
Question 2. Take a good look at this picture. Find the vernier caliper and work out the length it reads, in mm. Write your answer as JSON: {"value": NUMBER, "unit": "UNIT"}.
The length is {"value": 21.6, "unit": "mm"}
